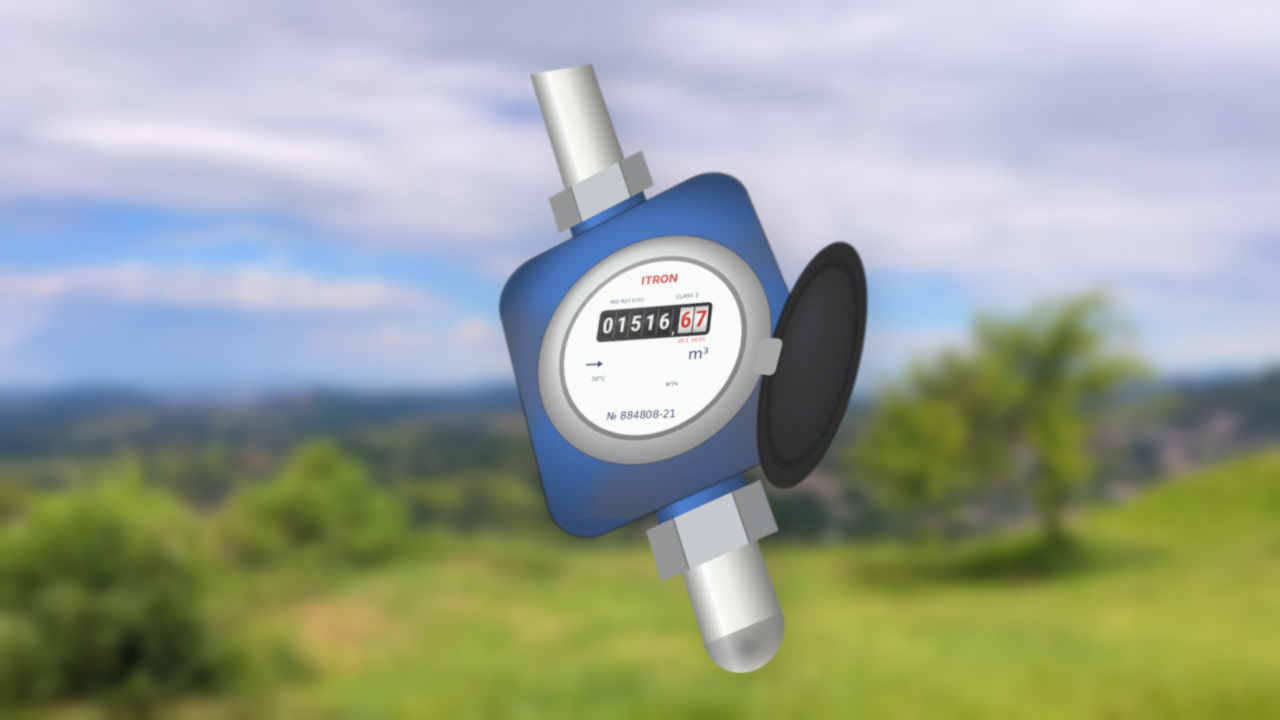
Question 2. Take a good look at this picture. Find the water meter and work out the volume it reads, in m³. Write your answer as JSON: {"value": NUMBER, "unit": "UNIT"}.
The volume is {"value": 1516.67, "unit": "m³"}
